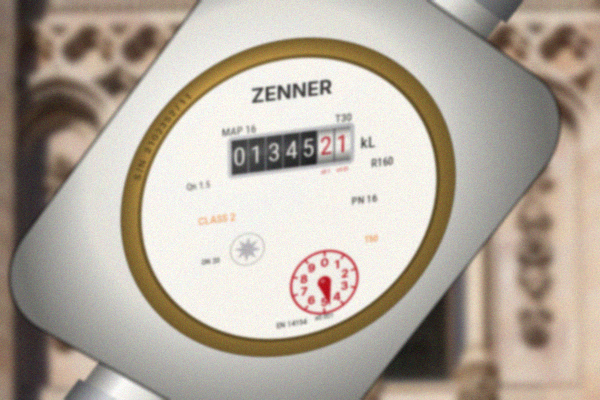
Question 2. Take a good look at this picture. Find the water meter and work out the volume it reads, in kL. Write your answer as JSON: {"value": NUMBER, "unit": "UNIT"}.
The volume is {"value": 1345.214, "unit": "kL"}
